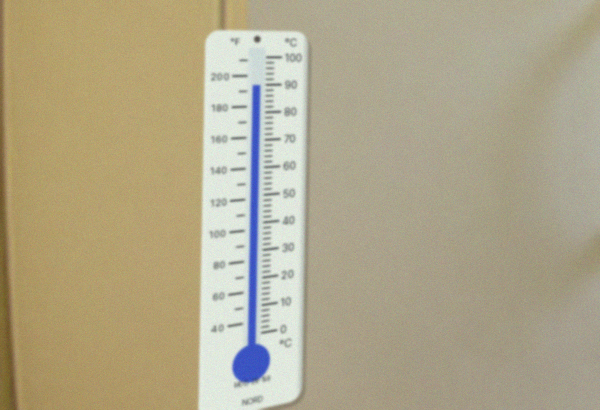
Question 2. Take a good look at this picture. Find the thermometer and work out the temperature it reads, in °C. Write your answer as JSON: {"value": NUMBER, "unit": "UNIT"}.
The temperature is {"value": 90, "unit": "°C"}
